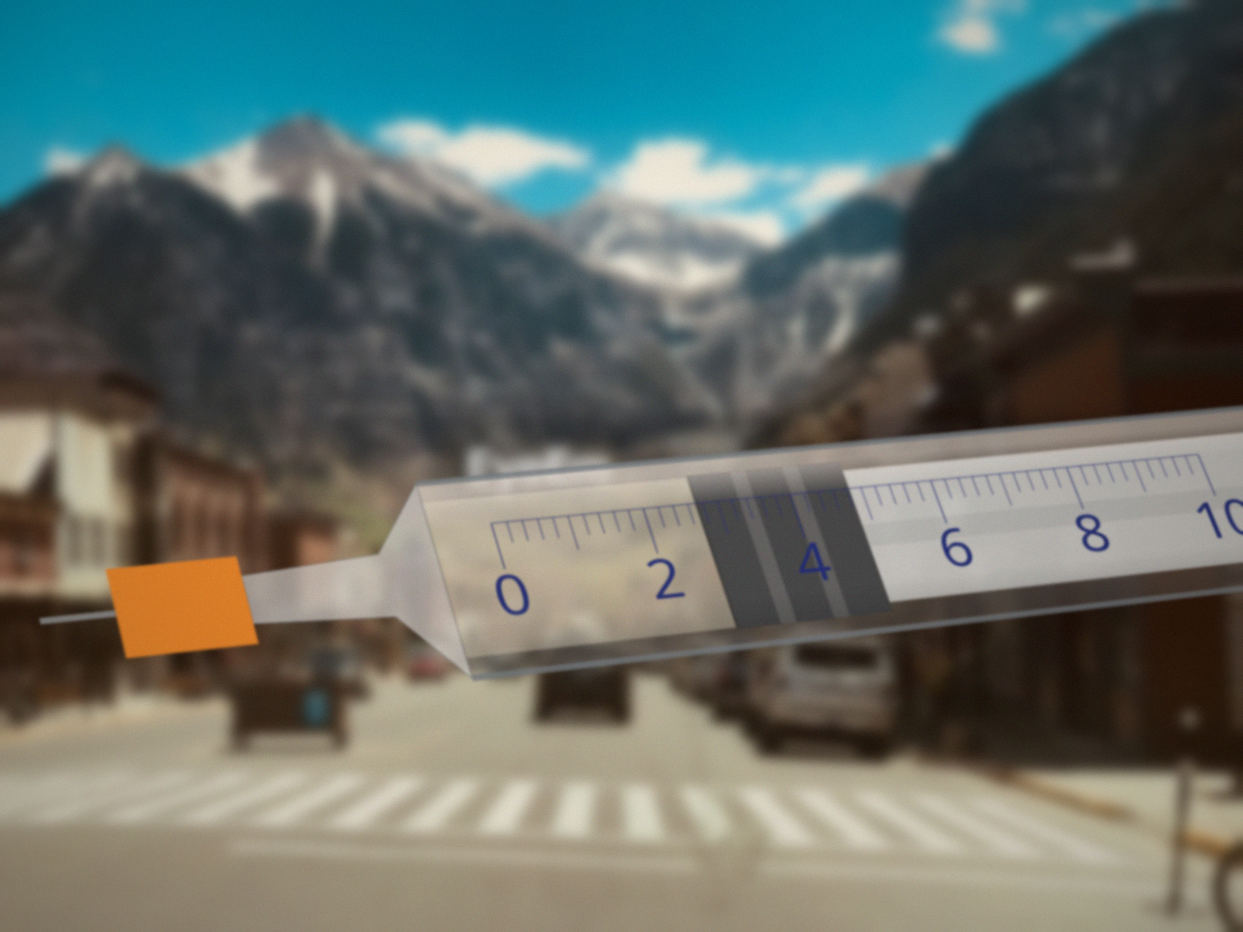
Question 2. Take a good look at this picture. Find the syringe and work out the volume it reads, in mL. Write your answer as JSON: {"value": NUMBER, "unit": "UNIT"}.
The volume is {"value": 2.7, "unit": "mL"}
